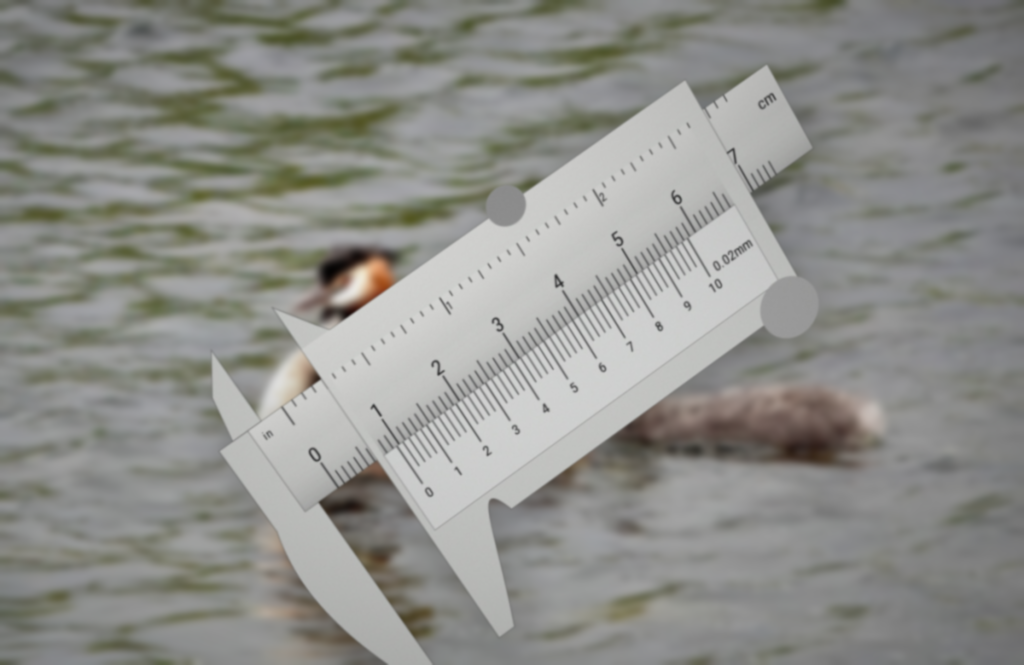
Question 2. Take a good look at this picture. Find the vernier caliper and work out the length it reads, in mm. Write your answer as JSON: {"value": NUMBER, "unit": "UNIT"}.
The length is {"value": 9.6, "unit": "mm"}
